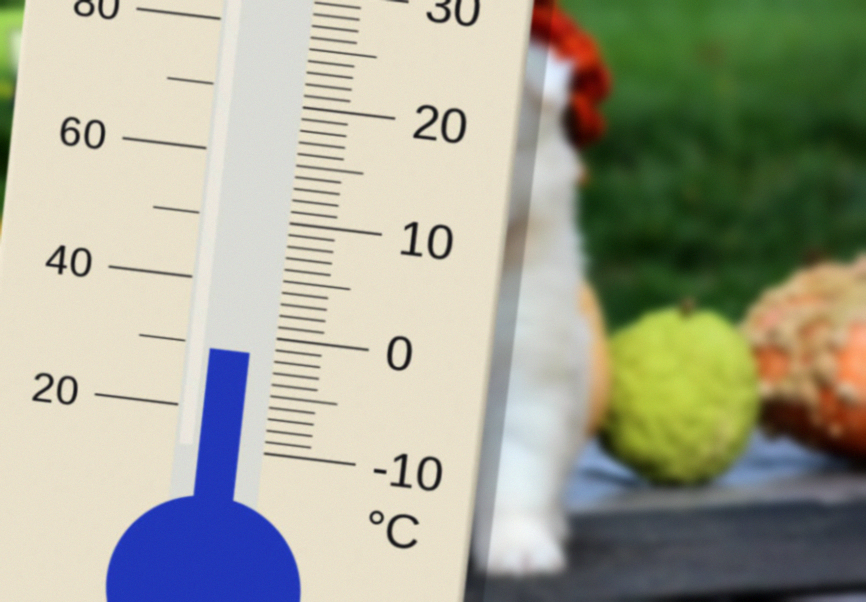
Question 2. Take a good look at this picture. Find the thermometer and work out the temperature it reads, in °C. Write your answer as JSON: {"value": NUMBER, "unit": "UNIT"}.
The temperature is {"value": -1.5, "unit": "°C"}
